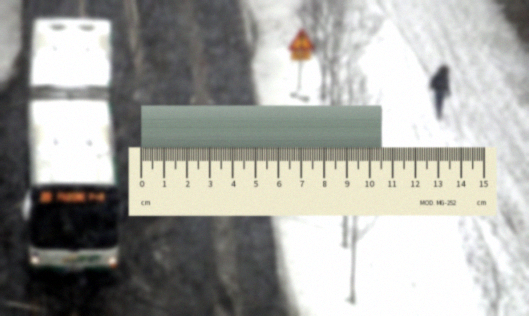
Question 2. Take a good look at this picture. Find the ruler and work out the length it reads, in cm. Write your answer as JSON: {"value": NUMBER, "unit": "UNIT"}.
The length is {"value": 10.5, "unit": "cm"}
